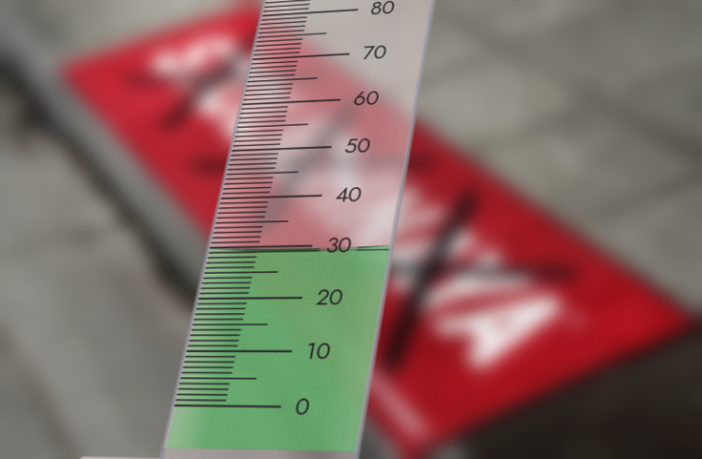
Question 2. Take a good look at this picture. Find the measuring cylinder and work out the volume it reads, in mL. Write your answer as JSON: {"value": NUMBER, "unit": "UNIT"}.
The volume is {"value": 29, "unit": "mL"}
